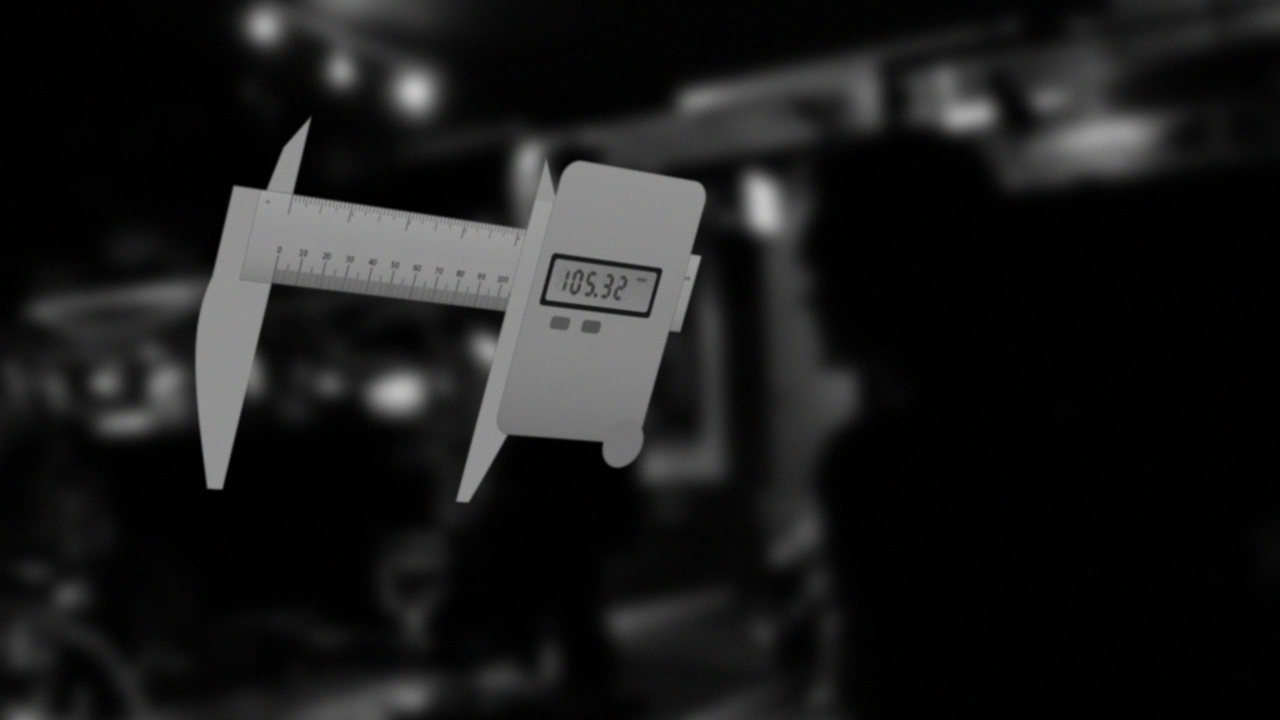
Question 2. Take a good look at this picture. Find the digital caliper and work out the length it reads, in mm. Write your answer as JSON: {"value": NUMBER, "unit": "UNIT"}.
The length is {"value": 105.32, "unit": "mm"}
